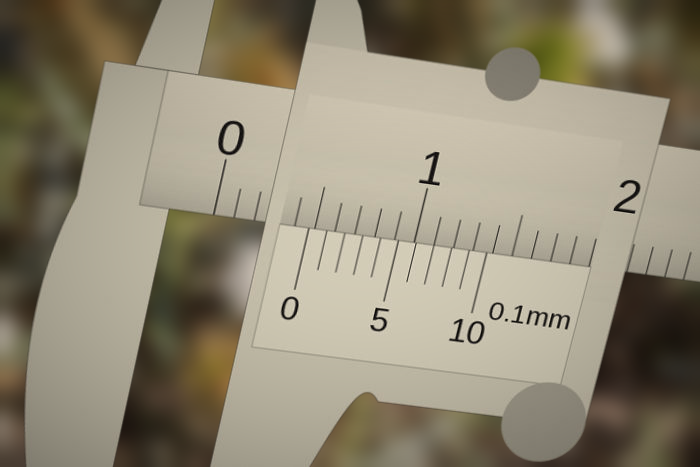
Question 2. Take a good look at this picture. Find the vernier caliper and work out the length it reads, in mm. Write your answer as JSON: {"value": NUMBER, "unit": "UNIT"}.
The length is {"value": 4.7, "unit": "mm"}
